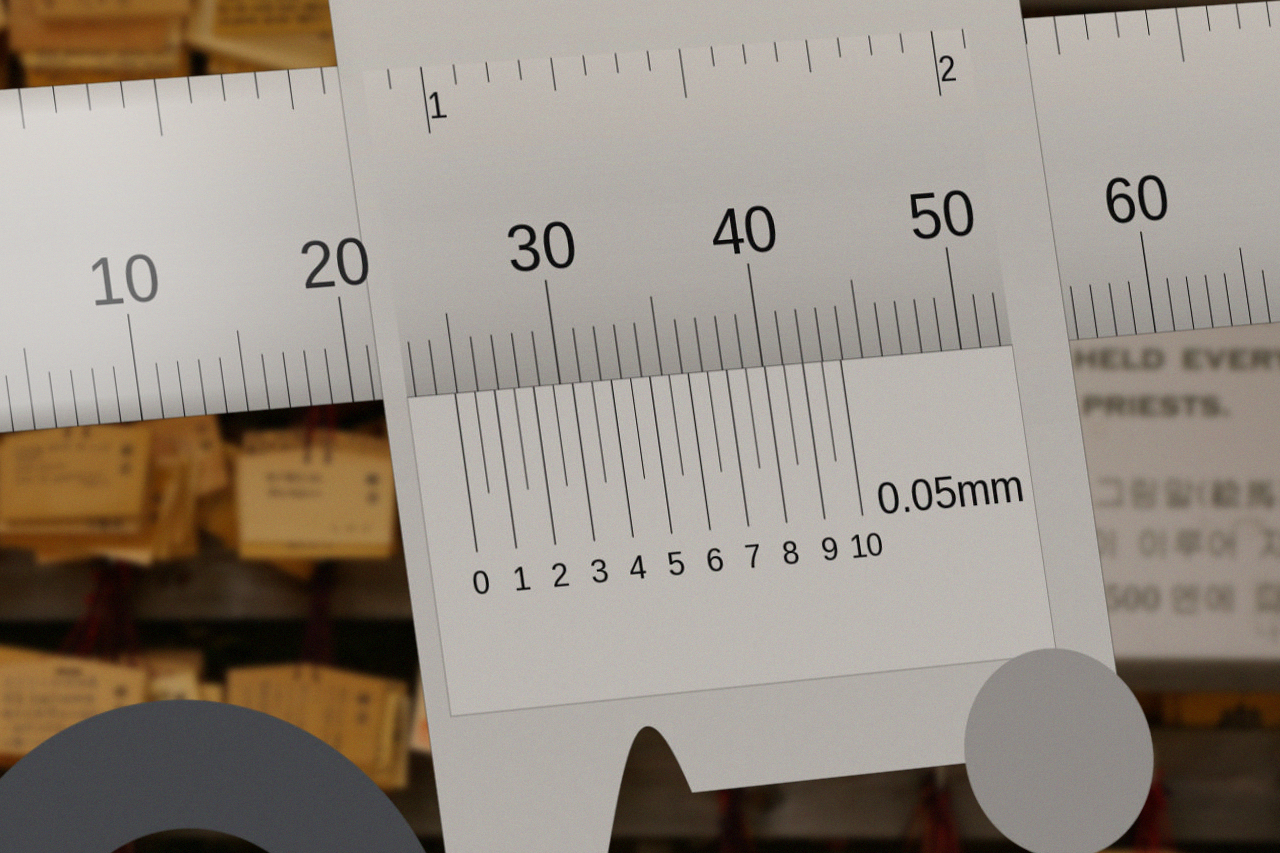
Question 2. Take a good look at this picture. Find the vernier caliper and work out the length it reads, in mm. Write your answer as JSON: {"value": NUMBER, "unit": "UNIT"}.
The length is {"value": 24.9, "unit": "mm"}
